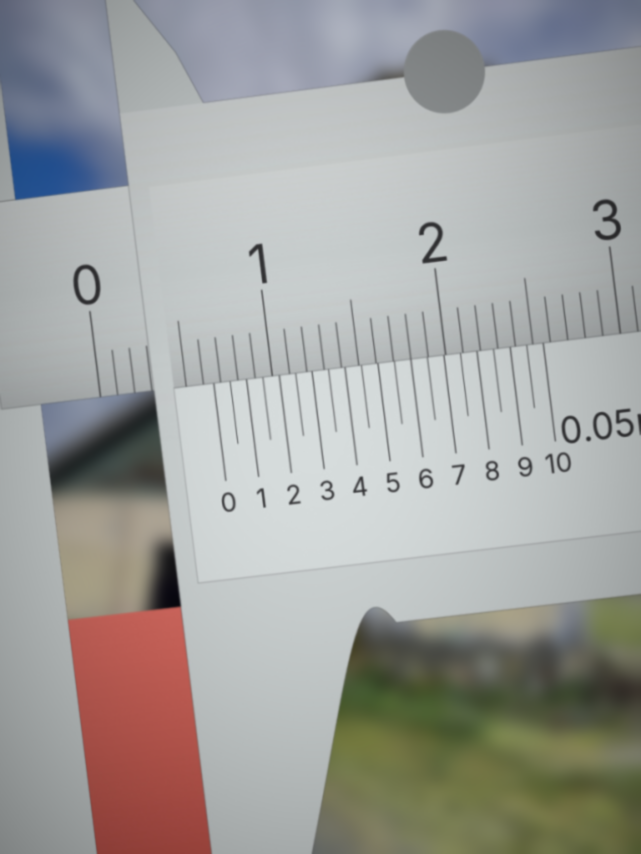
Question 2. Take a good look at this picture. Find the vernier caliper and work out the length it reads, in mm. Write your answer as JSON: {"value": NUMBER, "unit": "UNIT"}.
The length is {"value": 6.6, "unit": "mm"}
